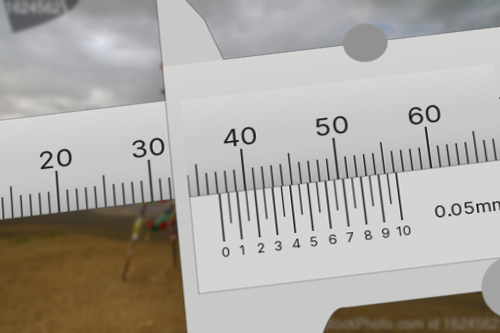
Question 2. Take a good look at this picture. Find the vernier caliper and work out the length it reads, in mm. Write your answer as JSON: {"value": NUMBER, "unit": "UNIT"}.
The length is {"value": 37.2, "unit": "mm"}
